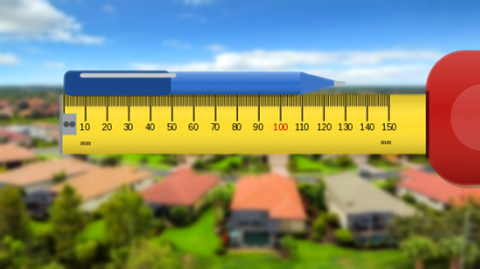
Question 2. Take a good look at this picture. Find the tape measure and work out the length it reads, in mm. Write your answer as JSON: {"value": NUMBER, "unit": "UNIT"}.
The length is {"value": 130, "unit": "mm"}
